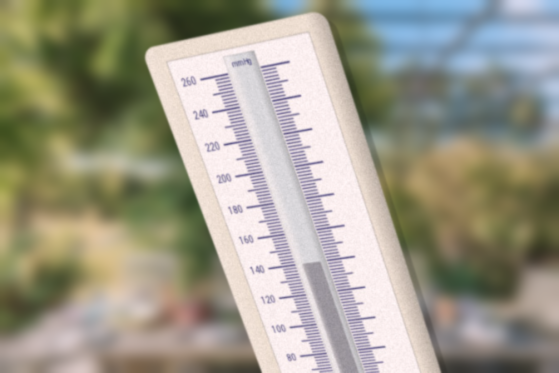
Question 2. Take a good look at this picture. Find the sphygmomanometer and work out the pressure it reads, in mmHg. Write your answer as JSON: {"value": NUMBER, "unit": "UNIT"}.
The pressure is {"value": 140, "unit": "mmHg"}
